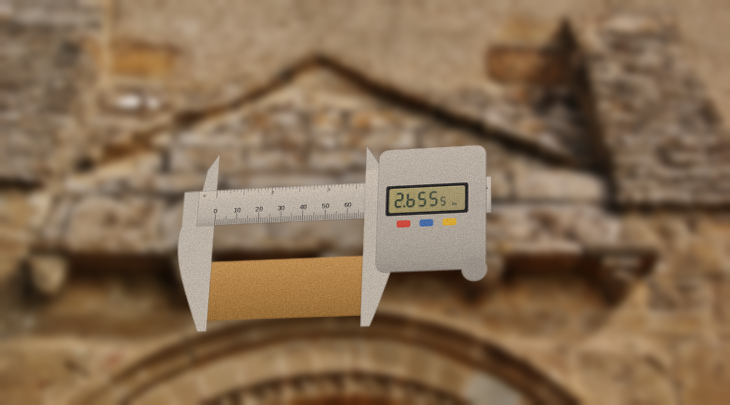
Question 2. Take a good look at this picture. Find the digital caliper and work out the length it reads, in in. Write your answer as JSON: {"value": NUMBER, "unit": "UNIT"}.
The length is {"value": 2.6555, "unit": "in"}
